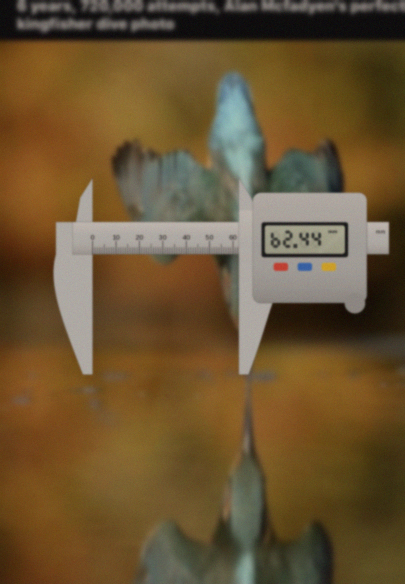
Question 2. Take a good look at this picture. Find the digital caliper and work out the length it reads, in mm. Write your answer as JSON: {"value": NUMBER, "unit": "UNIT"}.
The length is {"value": 62.44, "unit": "mm"}
